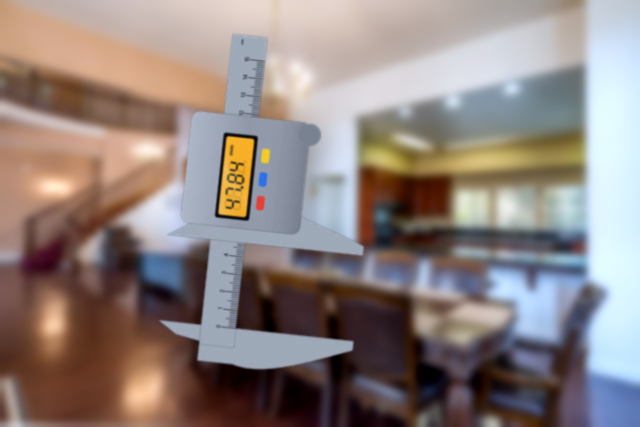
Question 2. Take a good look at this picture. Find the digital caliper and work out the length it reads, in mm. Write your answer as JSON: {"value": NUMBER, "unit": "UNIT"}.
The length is {"value": 47.84, "unit": "mm"}
